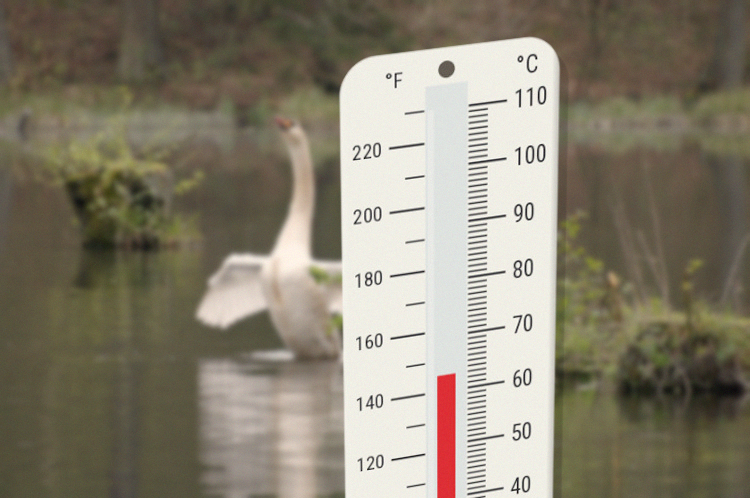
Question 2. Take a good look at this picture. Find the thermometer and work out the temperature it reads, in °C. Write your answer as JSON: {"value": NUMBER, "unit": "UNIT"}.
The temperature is {"value": 63, "unit": "°C"}
